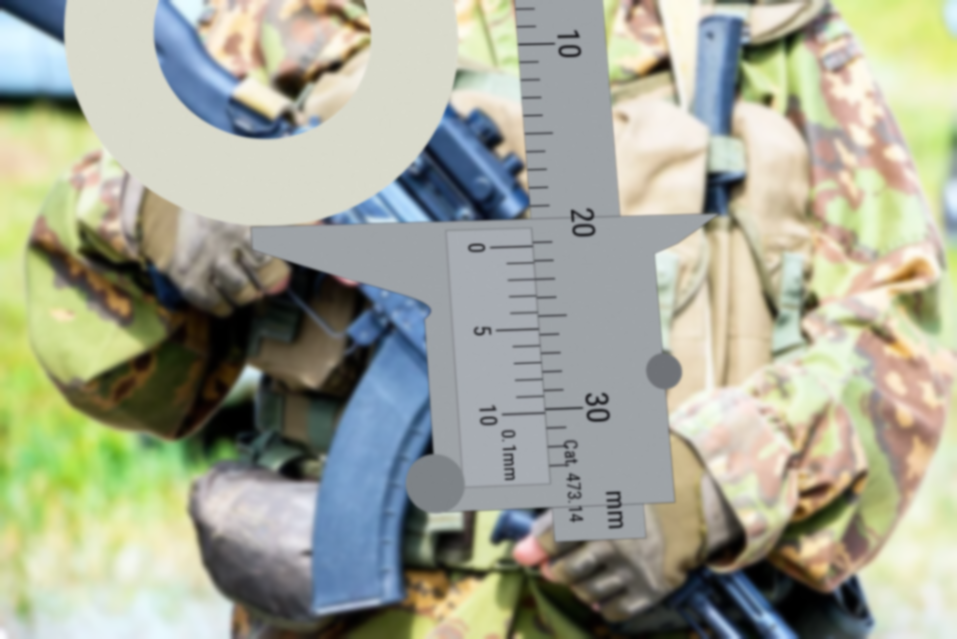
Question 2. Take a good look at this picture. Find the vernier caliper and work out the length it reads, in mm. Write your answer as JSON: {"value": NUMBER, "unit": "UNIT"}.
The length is {"value": 21.2, "unit": "mm"}
